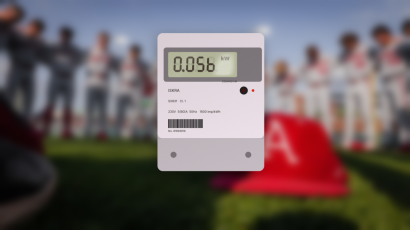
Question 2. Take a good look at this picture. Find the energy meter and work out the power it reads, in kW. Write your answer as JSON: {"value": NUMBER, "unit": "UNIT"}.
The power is {"value": 0.056, "unit": "kW"}
